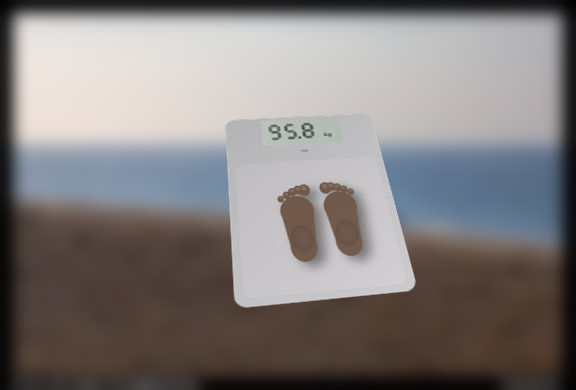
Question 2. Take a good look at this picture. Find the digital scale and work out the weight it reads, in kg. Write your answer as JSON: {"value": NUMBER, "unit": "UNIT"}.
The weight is {"value": 95.8, "unit": "kg"}
